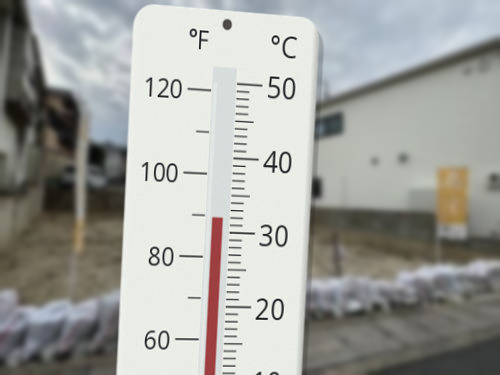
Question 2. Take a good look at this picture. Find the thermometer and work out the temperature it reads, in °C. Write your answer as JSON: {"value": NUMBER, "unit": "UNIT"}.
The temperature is {"value": 32, "unit": "°C"}
